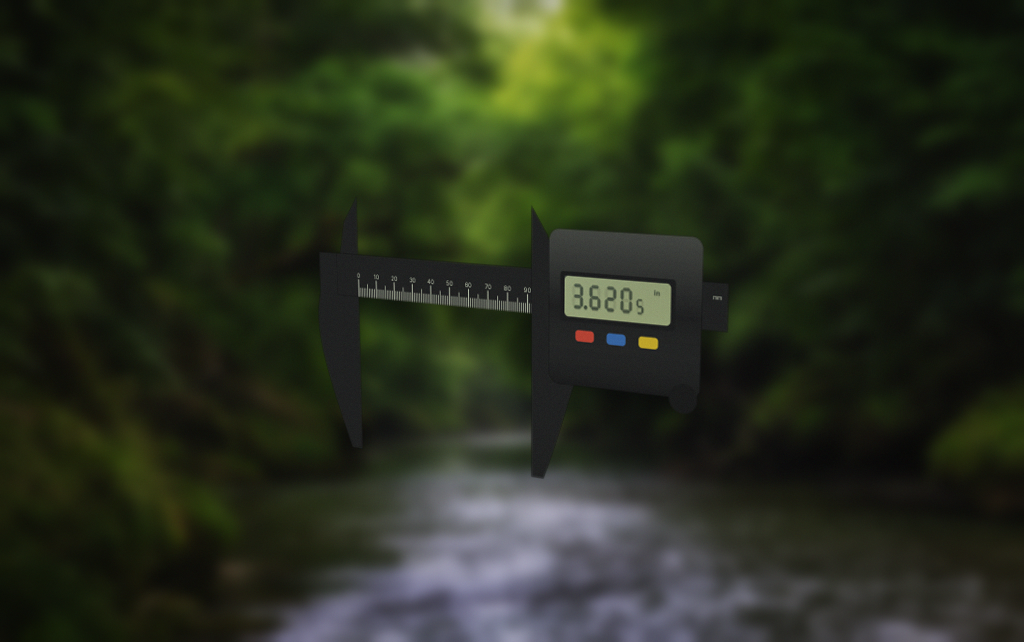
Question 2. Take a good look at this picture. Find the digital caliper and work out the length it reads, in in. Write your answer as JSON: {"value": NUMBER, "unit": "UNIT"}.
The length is {"value": 3.6205, "unit": "in"}
